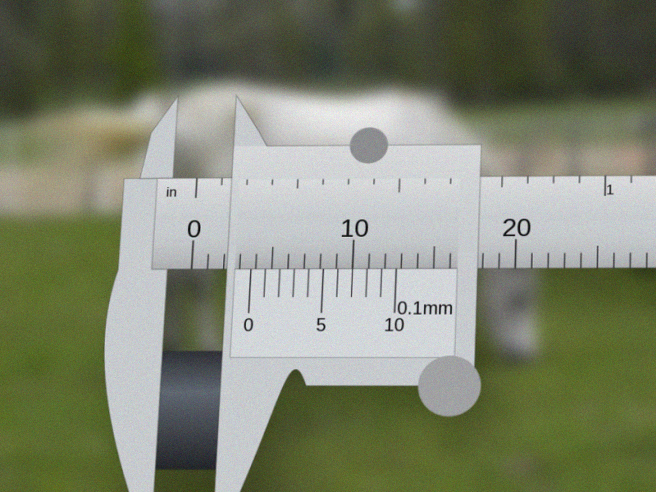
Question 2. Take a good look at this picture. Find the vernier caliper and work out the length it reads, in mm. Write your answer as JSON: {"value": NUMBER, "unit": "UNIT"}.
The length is {"value": 3.7, "unit": "mm"}
